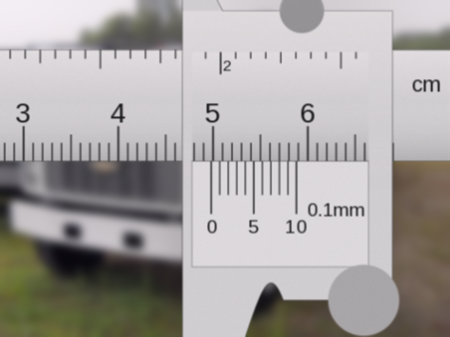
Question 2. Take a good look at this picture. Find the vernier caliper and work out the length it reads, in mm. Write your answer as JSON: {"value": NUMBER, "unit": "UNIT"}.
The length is {"value": 49.8, "unit": "mm"}
